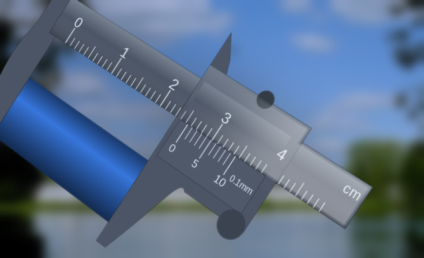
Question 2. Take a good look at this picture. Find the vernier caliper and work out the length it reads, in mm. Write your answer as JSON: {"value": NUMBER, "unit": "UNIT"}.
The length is {"value": 25.4, "unit": "mm"}
